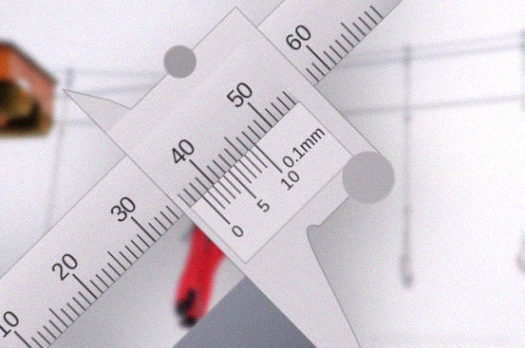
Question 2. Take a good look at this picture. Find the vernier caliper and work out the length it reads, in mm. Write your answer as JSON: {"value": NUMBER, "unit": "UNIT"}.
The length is {"value": 38.0, "unit": "mm"}
